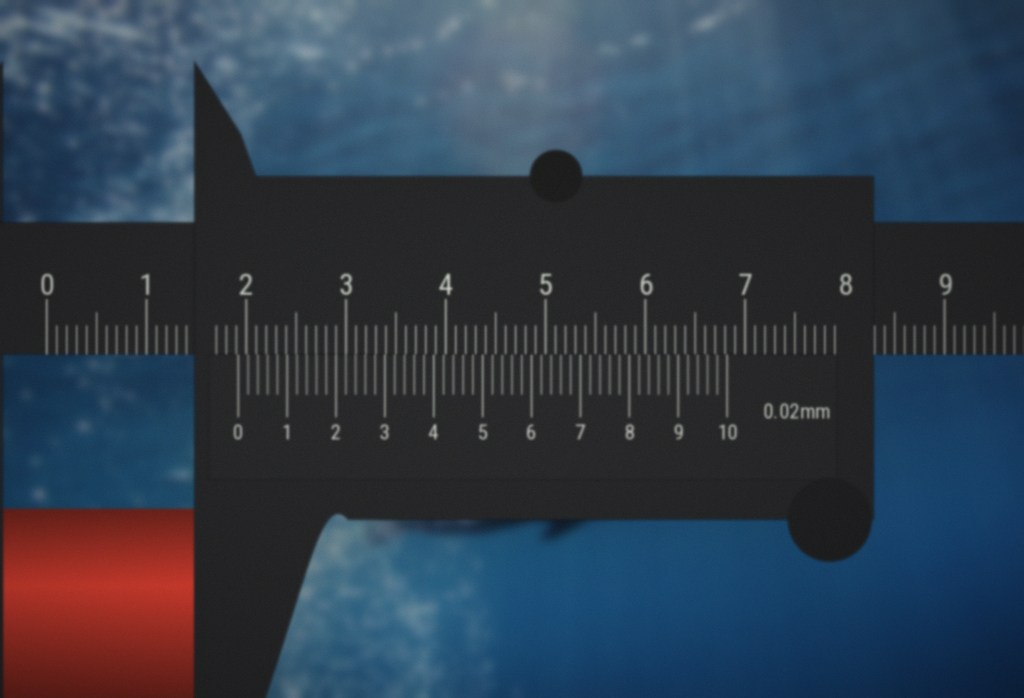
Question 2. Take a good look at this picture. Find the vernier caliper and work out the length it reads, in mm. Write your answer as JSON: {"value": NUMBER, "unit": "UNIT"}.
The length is {"value": 19.2, "unit": "mm"}
